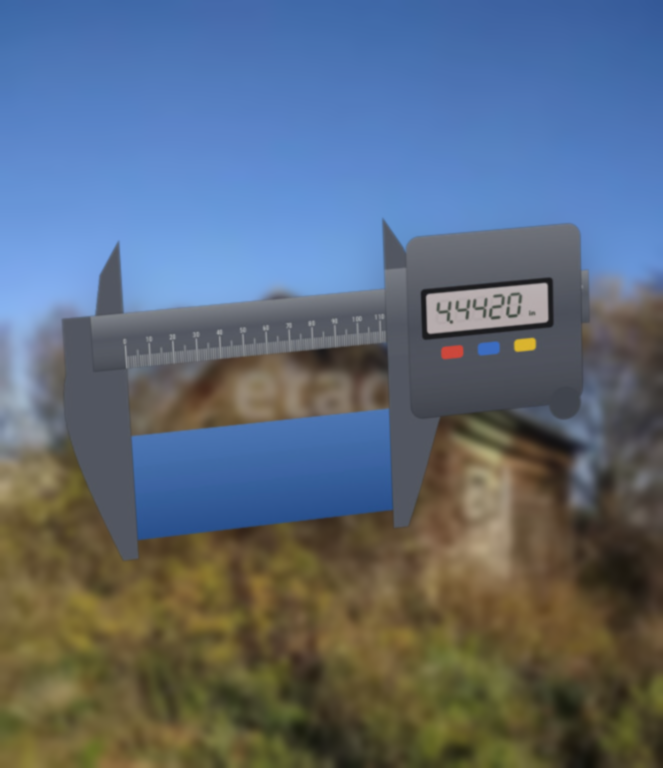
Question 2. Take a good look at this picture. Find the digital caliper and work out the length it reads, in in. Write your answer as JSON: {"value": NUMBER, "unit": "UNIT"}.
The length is {"value": 4.4420, "unit": "in"}
